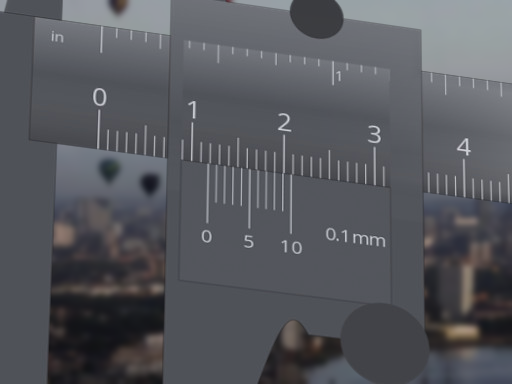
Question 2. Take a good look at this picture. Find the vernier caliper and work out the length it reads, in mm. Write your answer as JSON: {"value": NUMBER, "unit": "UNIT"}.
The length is {"value": 11.8, "unit": "mm"}
